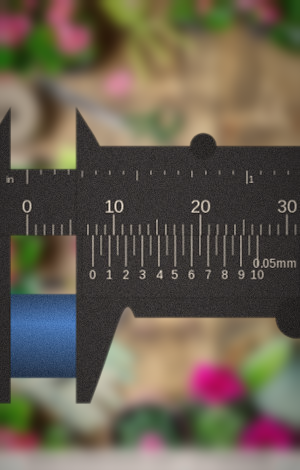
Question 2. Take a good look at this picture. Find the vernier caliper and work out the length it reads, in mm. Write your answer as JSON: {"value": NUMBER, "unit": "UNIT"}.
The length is {"value": 7.6, "unit": "mm"}
